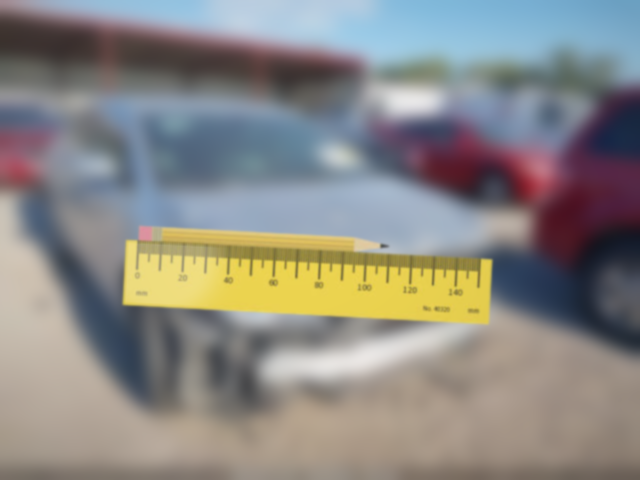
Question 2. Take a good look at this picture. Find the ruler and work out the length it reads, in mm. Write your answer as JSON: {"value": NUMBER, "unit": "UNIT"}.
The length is {"value": 110, "unit": "mm"}
